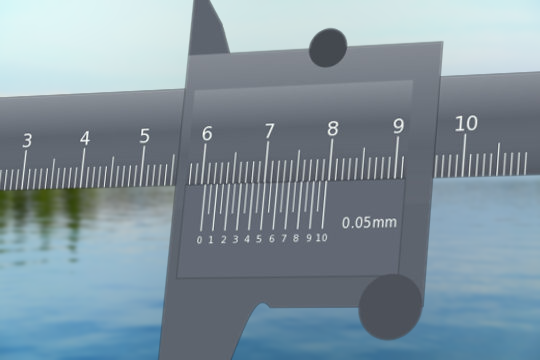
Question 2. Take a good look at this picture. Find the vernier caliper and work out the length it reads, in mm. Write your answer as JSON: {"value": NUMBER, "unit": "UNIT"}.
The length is {"value": 60.6, "unit": "mm"}
